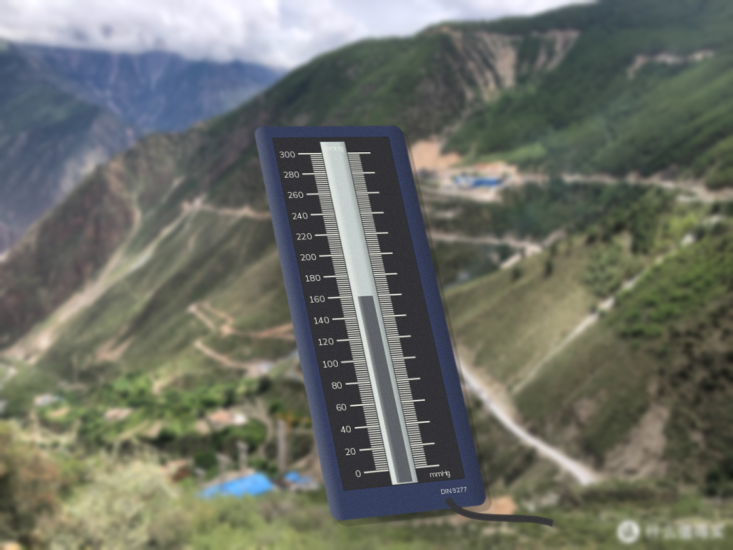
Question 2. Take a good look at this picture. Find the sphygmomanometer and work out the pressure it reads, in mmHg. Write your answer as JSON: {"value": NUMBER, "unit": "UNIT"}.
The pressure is {"value": 160, "unit": "mmHg"}
